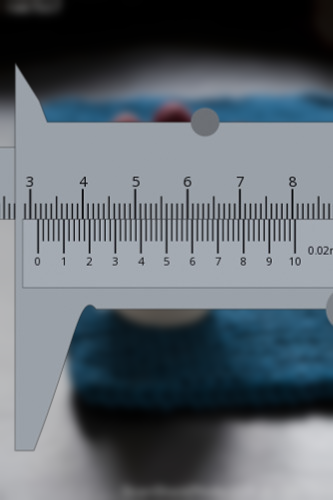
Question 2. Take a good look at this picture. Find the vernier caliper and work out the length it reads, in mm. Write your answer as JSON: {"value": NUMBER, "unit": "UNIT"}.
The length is {"value": 31.5, "unit": "mm"}
